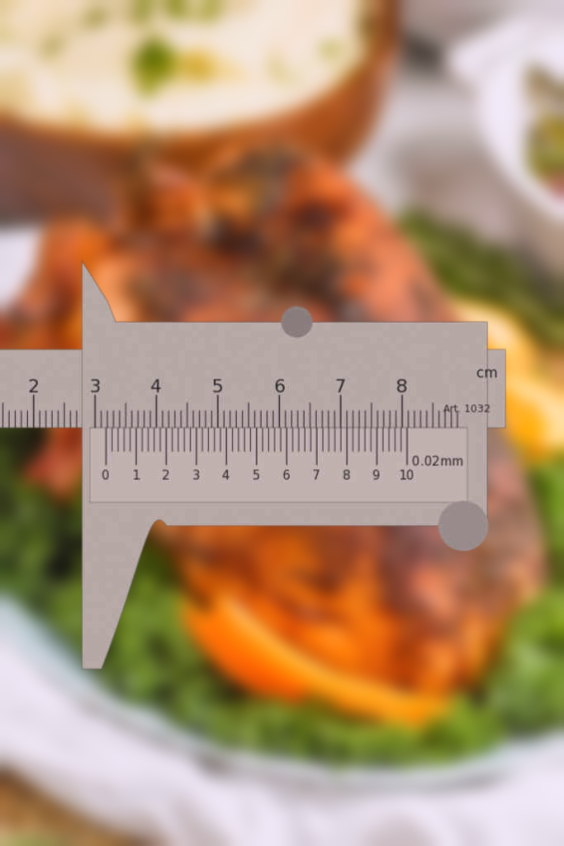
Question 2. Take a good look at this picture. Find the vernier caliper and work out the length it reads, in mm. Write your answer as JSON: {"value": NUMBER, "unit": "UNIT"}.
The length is {"value": 31.8, "unit": "mm"}
